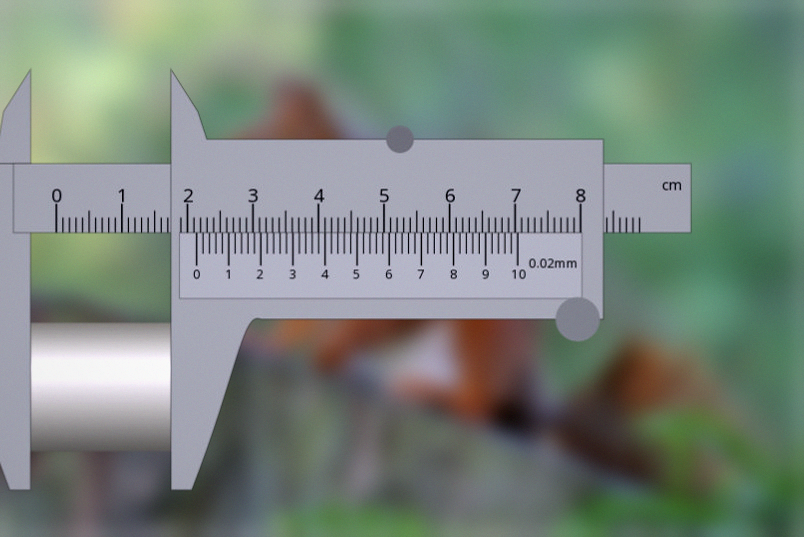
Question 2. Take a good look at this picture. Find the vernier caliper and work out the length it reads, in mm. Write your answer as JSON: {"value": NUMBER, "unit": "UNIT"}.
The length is {"value": 21.4, "unit": "mm"}
